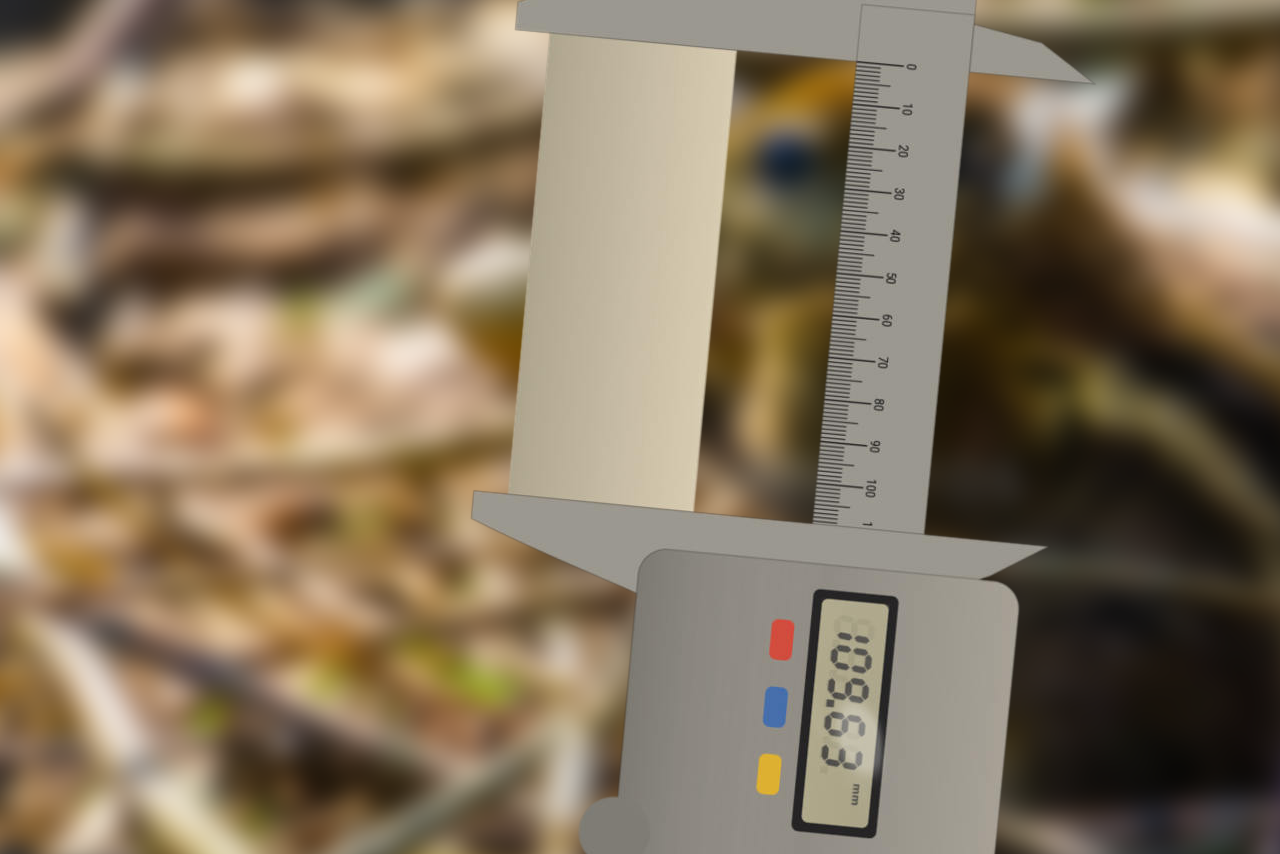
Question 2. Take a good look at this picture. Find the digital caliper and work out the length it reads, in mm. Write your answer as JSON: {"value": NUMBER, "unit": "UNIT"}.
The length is {"value": 109.63, "unit": "mm"}
